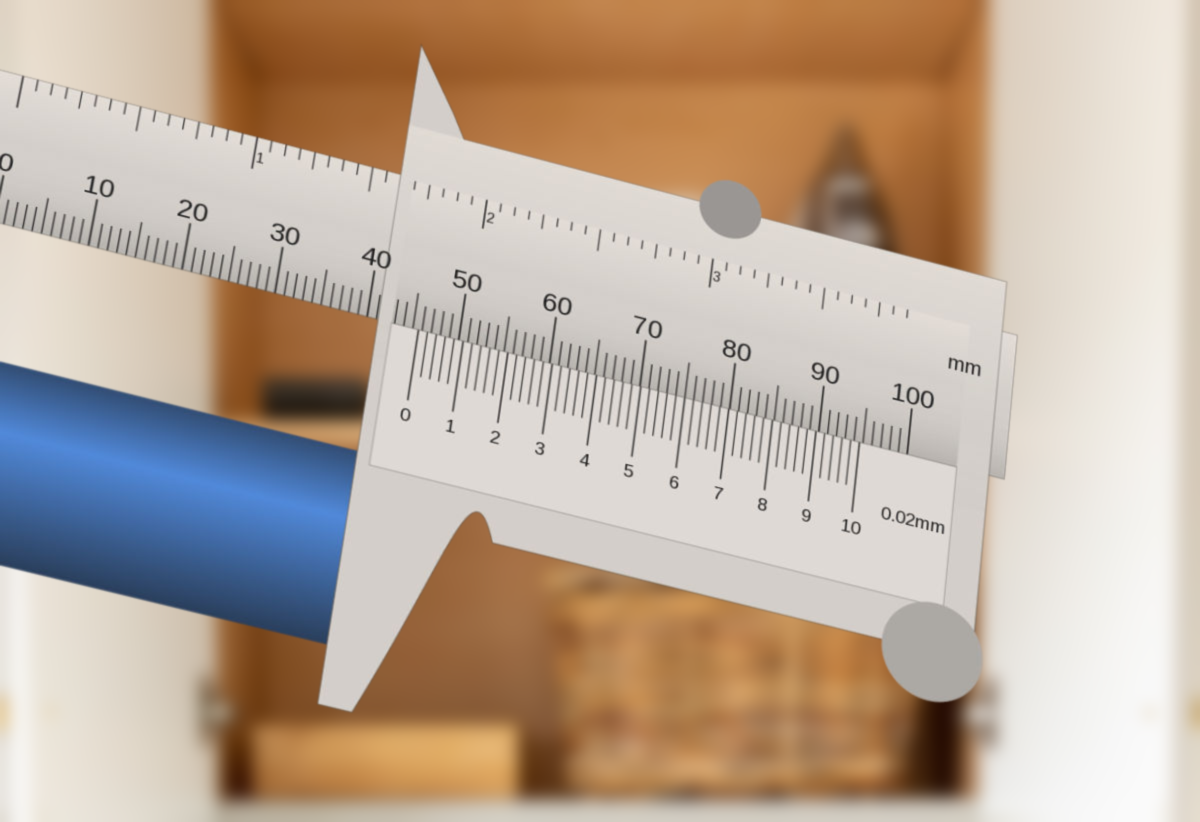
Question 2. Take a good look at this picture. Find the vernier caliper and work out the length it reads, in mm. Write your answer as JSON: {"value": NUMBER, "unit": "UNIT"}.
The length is {"value": 45.6, "unit": "mm"}
